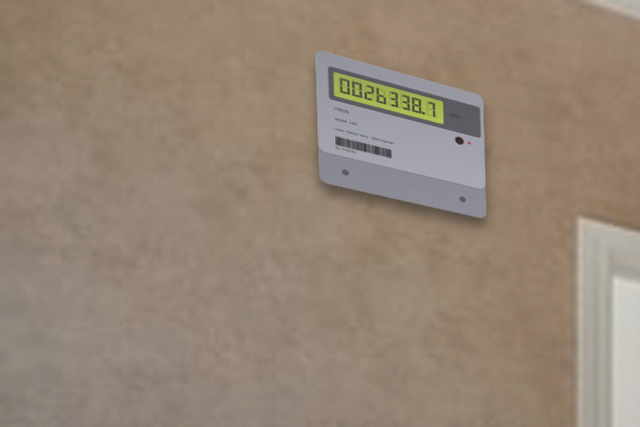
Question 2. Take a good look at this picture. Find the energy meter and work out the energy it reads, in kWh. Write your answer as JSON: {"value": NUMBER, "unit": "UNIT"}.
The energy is {"value": 26338.7, "unit": "kWh"}
